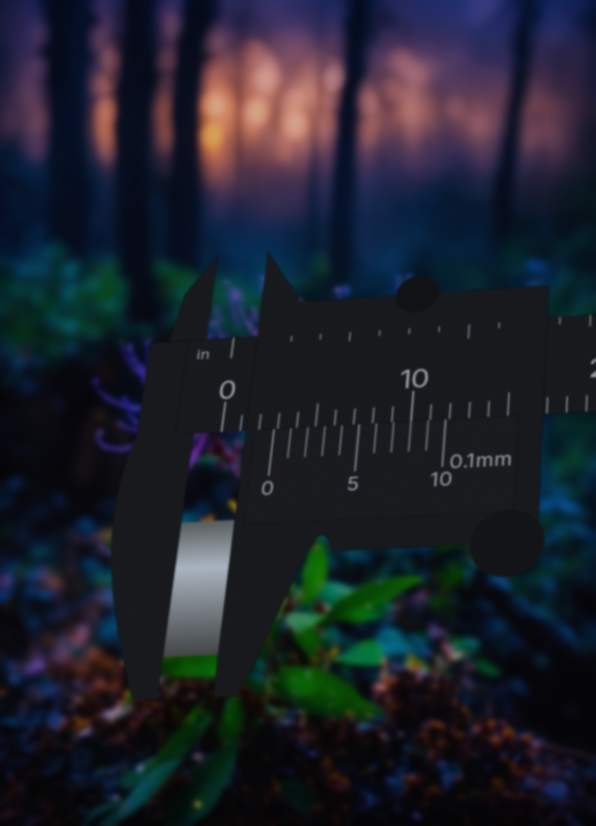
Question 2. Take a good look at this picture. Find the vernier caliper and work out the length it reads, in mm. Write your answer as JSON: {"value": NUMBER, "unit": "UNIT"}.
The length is {"value": 2.8, "unit": "mm"}
